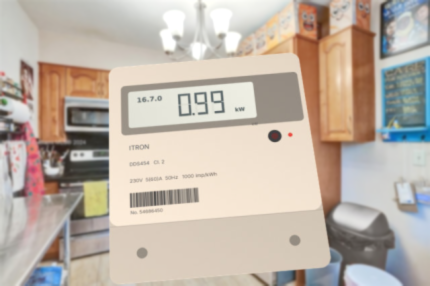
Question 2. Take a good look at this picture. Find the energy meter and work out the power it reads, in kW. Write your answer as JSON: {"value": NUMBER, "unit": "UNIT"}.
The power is {"value": 0.99, "unit": "kW"}
